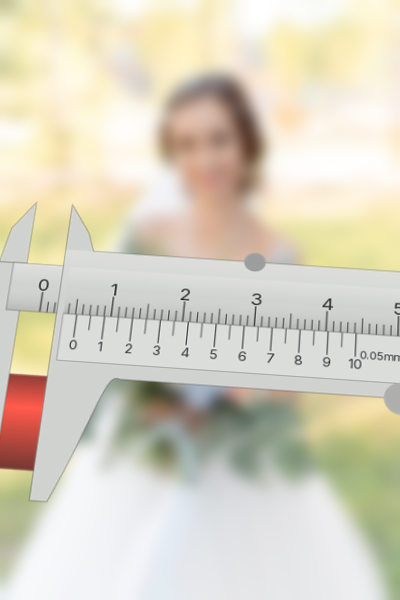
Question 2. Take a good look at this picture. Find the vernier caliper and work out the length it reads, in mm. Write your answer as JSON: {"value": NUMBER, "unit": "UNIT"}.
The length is {"value": 5.2, "unit": "mm"}
